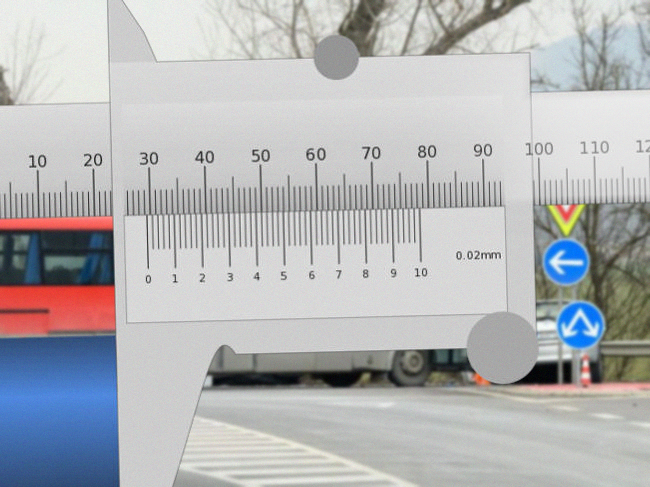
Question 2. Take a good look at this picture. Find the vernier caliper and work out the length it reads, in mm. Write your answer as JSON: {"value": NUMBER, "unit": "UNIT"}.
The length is {"value": 29.4, "unit": "mm"}
